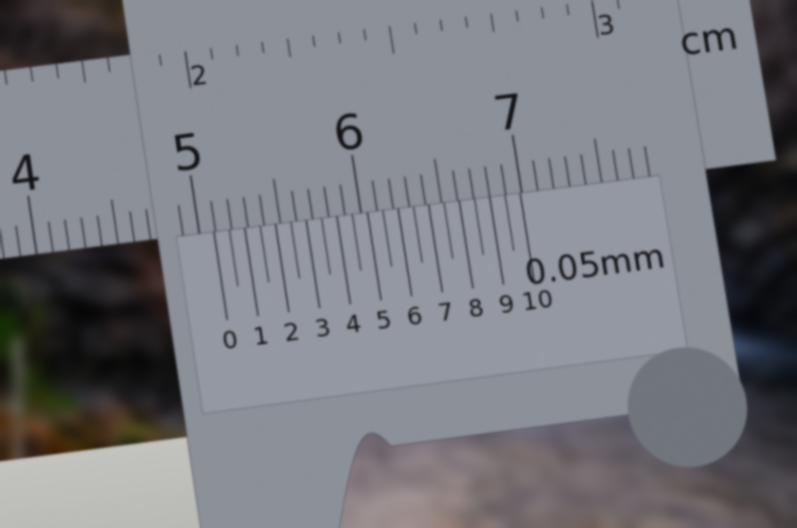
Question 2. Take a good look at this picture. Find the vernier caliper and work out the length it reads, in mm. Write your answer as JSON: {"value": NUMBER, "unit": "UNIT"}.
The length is {"value": 50.9, "unit": "mm"}
